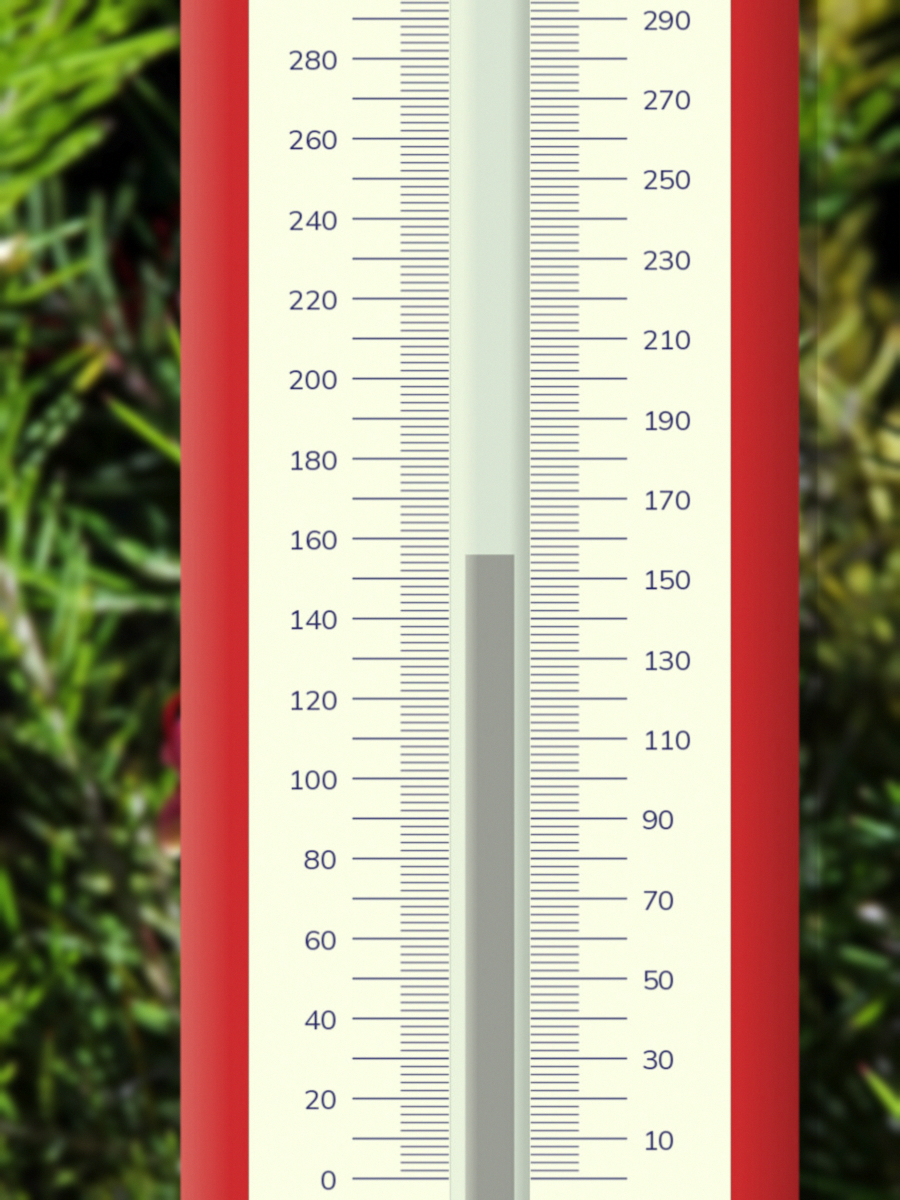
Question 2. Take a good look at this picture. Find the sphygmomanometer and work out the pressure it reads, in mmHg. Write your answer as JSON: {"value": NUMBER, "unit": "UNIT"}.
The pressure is {"value": 156, "unit": "mmHg"}
